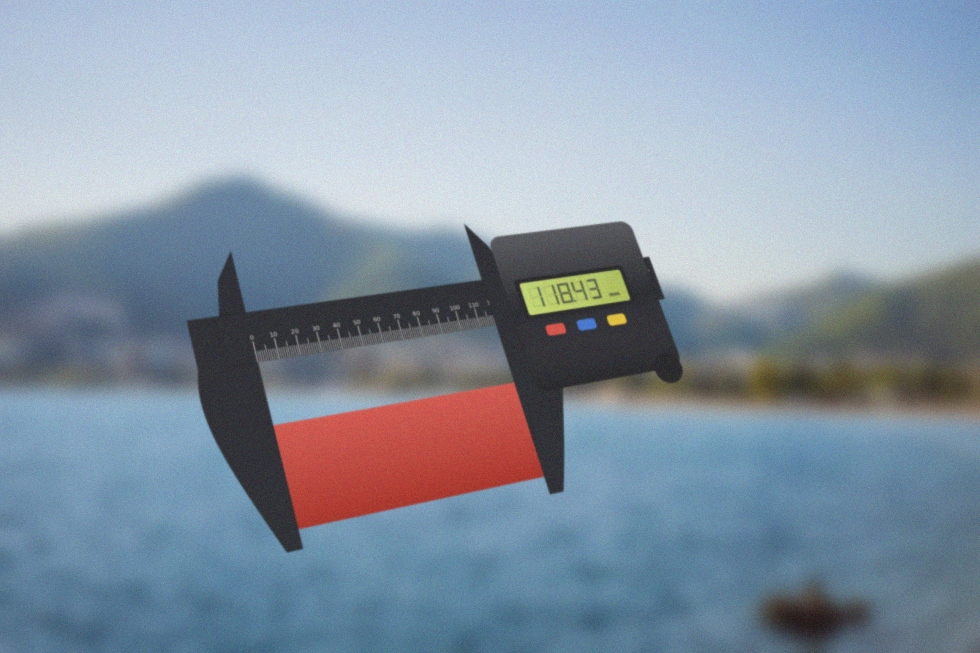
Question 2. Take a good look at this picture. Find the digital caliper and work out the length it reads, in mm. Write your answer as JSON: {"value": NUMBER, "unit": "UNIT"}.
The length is {"value": 118.43, "unit": "mm"}
